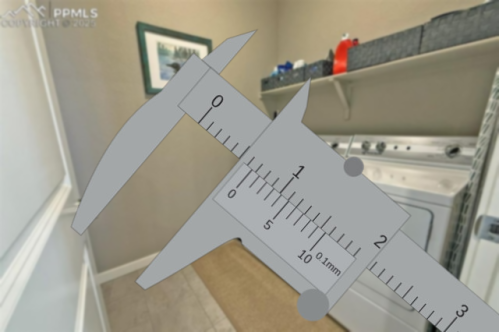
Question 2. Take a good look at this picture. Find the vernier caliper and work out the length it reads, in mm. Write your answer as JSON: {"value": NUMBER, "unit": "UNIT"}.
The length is {"value": 6.6, "unit": "mm"}
